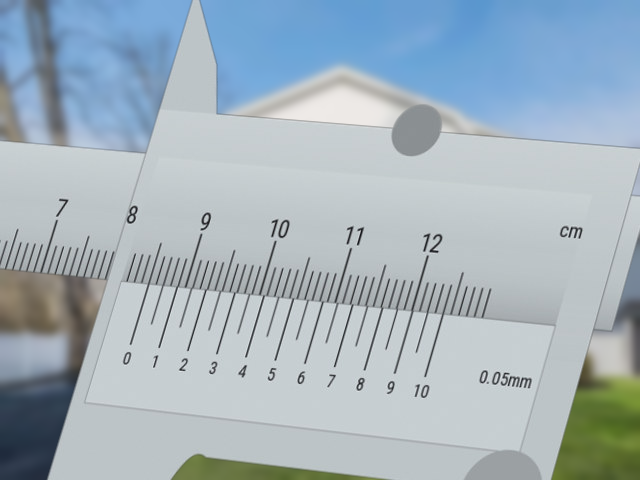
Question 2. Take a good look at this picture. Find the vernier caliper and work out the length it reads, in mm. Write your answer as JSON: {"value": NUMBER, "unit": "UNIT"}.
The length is {"value": 85.0, "unit": "mm"}
